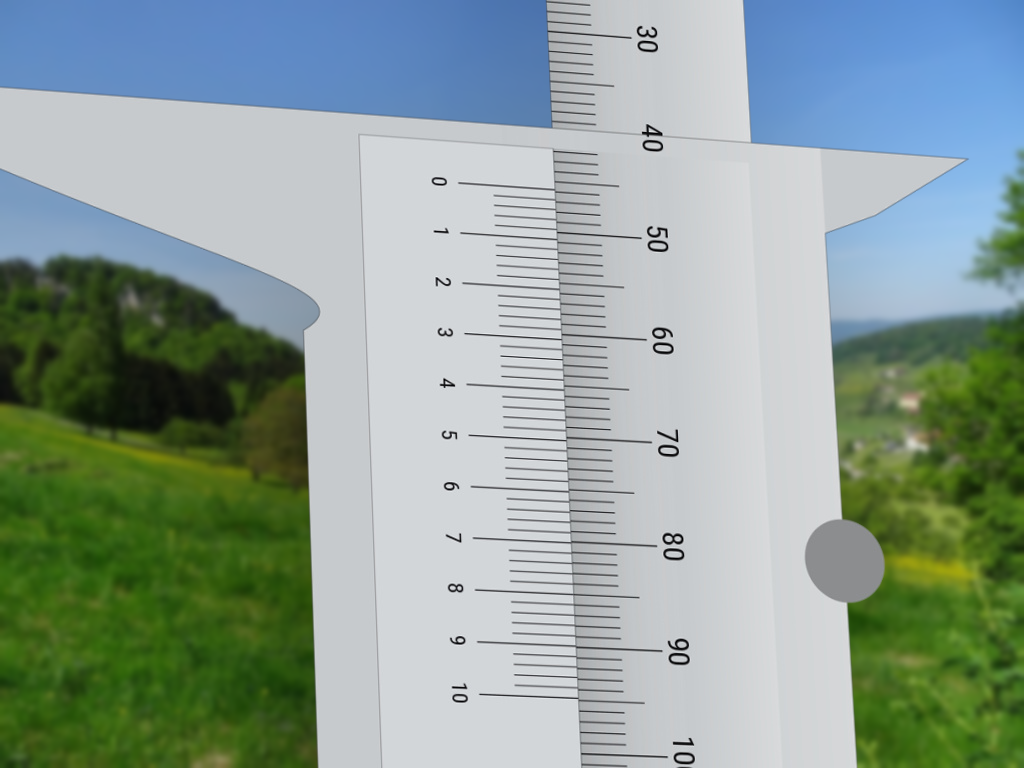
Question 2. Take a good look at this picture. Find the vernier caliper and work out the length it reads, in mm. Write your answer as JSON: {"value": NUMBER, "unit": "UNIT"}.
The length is {"value": 45.8, "unit": "mm"}
